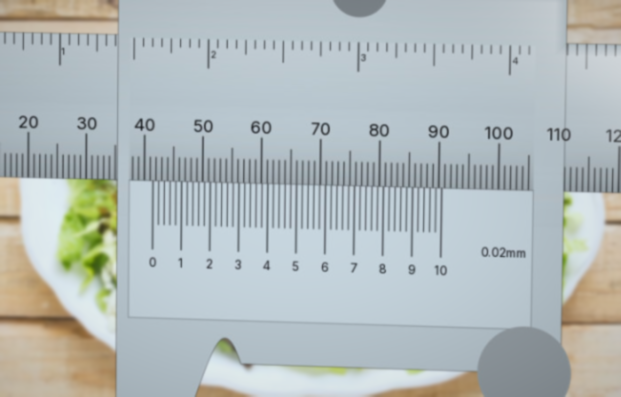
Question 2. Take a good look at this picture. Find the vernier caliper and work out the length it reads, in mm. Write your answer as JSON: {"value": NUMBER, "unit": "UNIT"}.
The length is {"value": 41.5, "unit": "mm"}
